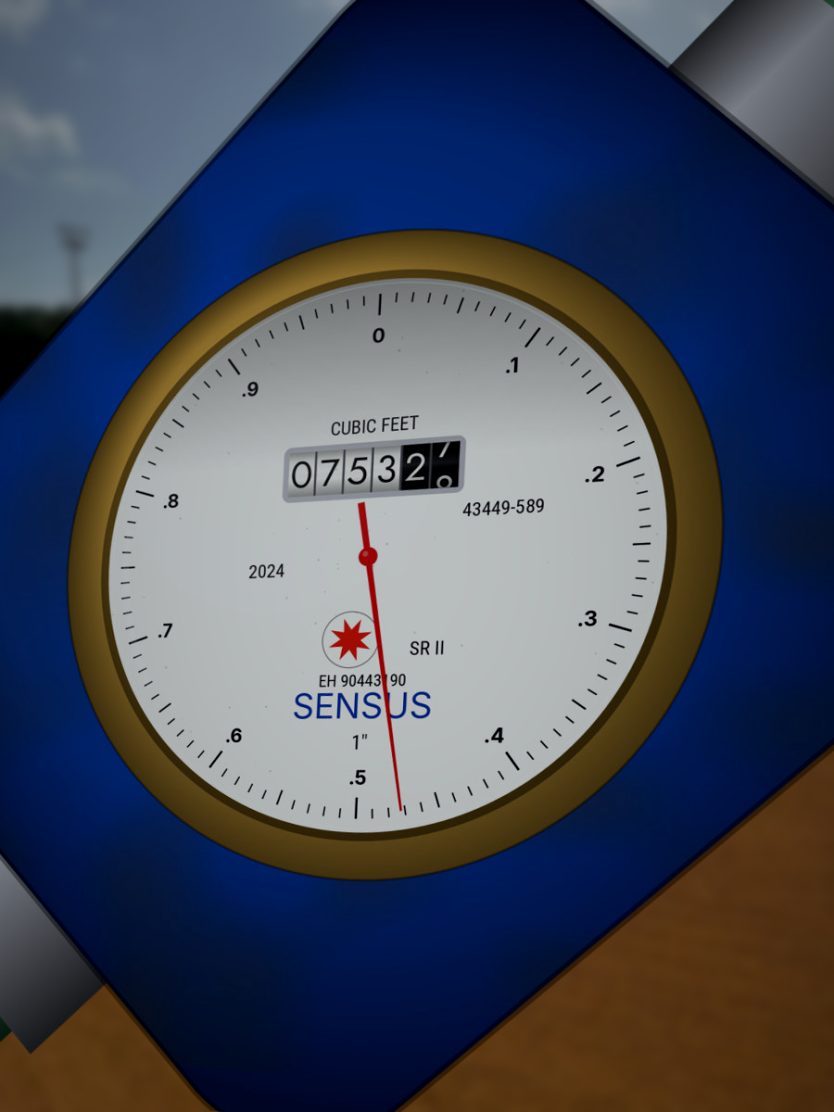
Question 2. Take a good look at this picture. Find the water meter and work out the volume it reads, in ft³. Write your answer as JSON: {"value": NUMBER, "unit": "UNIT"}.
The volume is {"value": 75327.47, "unit": "ft³"}
